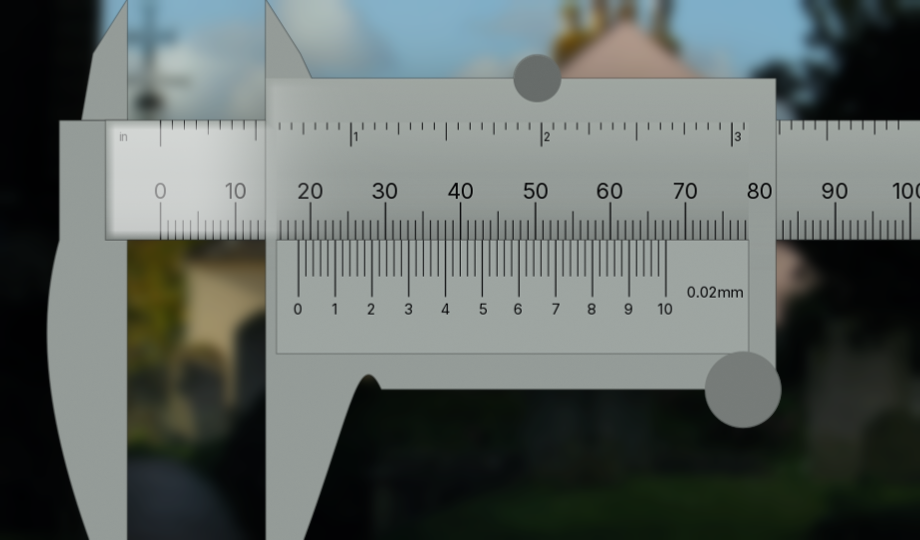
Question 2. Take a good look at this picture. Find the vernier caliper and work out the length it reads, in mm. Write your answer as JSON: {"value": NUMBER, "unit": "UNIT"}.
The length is {"value": 18.4, "unit": "mm"}
